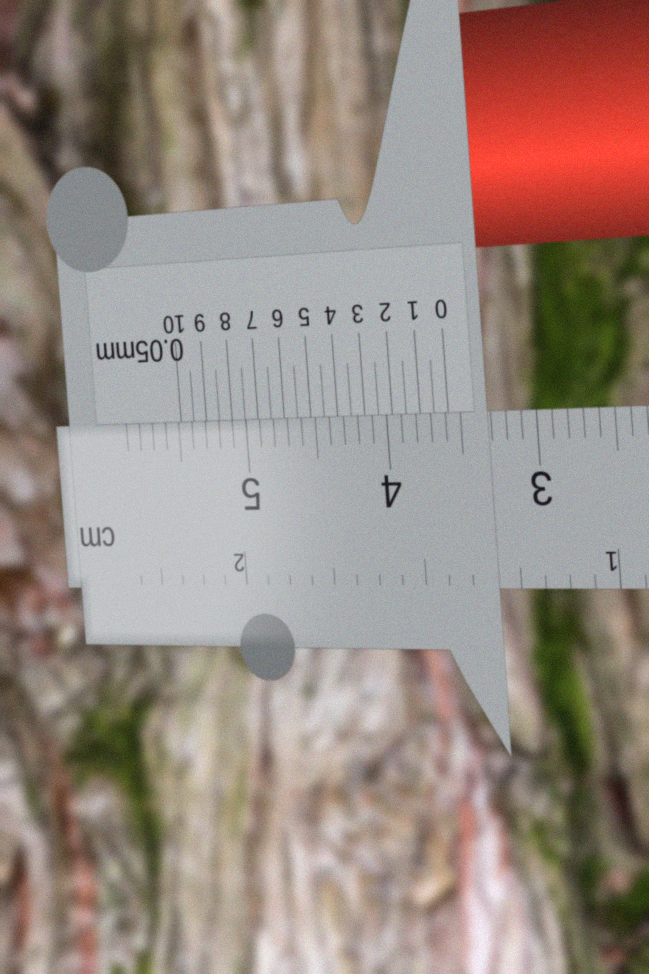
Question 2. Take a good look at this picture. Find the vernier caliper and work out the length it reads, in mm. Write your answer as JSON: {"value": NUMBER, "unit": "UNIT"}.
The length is {"value": 35.8, "unit": "mm"}
